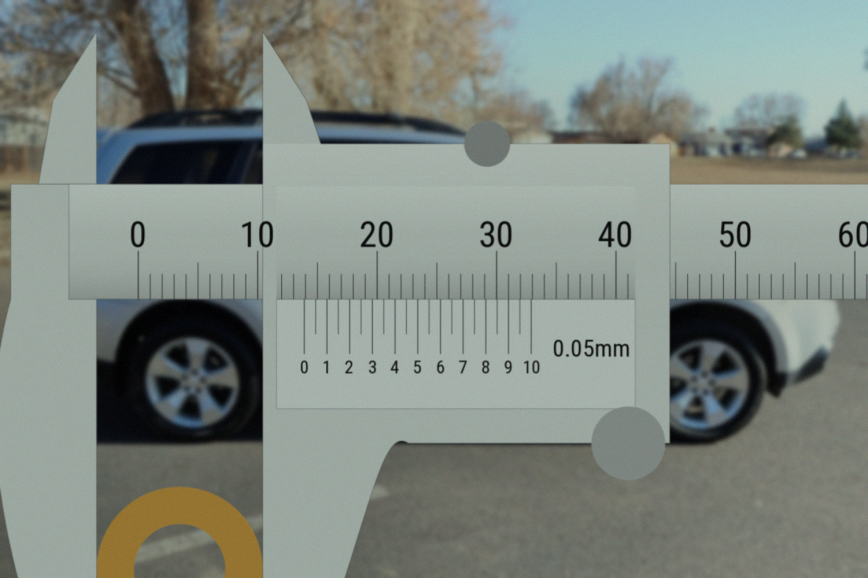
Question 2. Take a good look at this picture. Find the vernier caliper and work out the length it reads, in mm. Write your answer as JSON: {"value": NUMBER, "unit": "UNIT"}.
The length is {"value": 13.9, "unit": "mm"}
